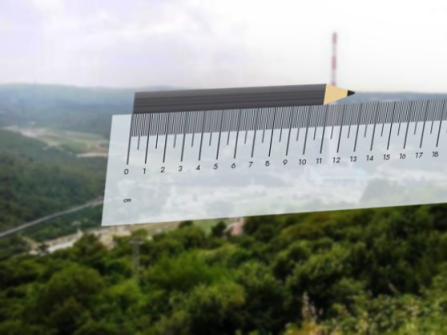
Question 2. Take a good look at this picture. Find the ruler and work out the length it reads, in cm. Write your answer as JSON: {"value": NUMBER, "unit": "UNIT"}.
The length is {"value": 12.5, "unit": "cm"}
